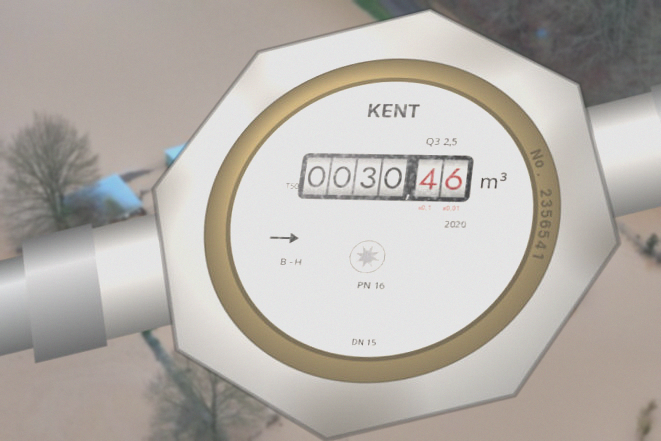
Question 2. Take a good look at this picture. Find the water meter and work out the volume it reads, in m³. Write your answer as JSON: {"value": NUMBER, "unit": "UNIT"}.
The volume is {"value": 30.46, "unit": "m³"}
